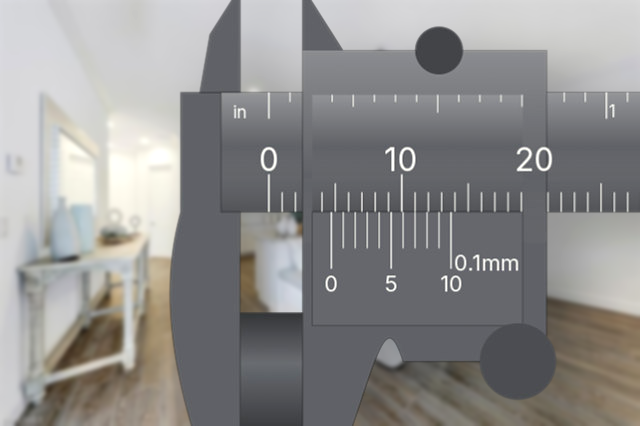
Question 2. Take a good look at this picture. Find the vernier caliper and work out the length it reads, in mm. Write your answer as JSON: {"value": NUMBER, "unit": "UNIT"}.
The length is {"value": 4.7, "unit": "mm"}
